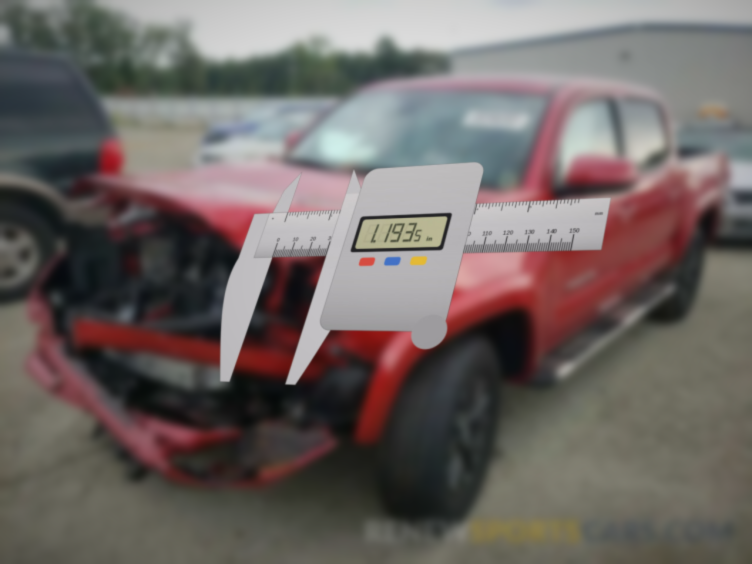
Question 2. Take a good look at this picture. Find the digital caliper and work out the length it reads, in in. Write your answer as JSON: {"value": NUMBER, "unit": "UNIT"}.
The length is {"value": 1.1935, "unit": "in"}
